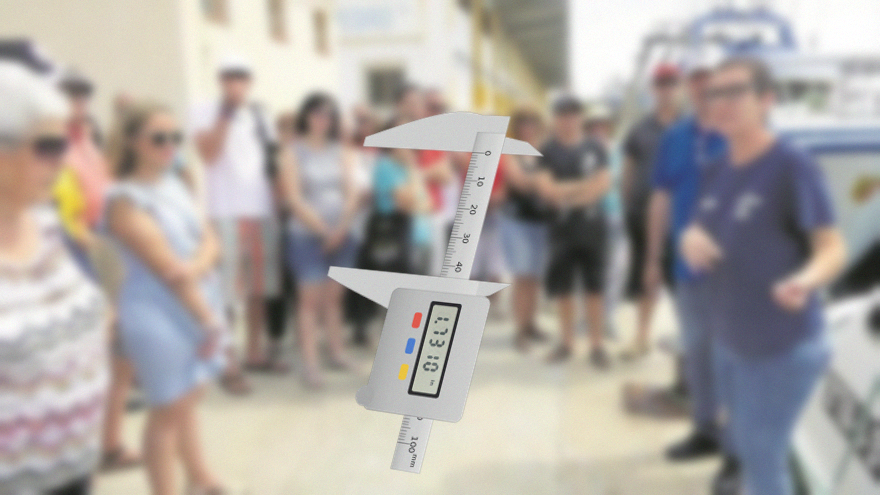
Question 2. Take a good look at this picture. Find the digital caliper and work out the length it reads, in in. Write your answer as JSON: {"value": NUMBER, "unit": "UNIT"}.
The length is {"value": 1.7310, "unit": "in"}
